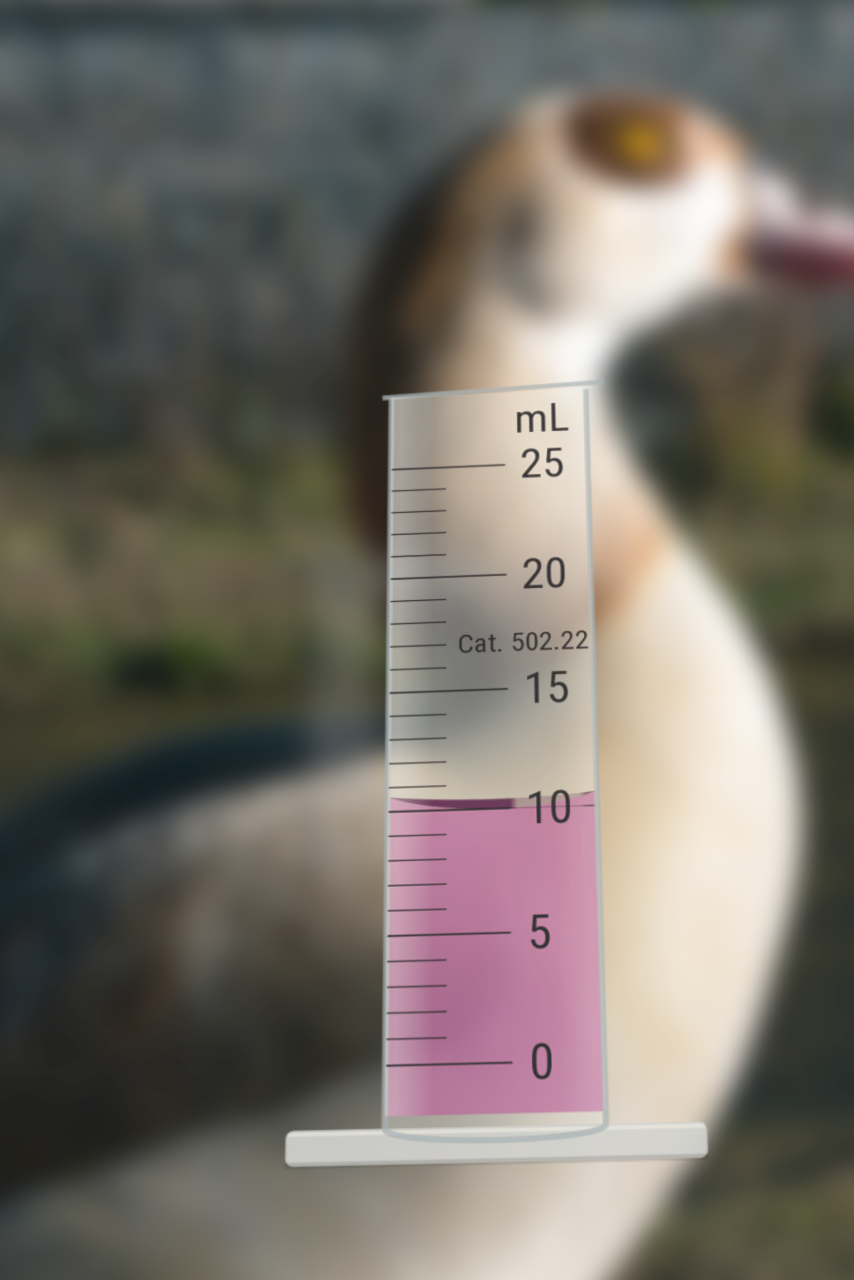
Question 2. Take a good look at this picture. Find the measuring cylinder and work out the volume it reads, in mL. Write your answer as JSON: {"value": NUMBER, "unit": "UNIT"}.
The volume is {"value": 10, "unit": "mL"}
